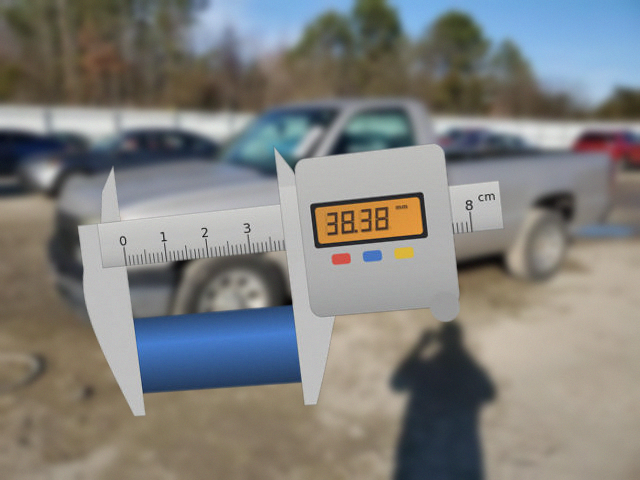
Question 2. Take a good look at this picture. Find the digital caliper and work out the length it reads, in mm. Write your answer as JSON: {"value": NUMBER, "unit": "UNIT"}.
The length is {"value": 38.38, "unit": "mm"}
